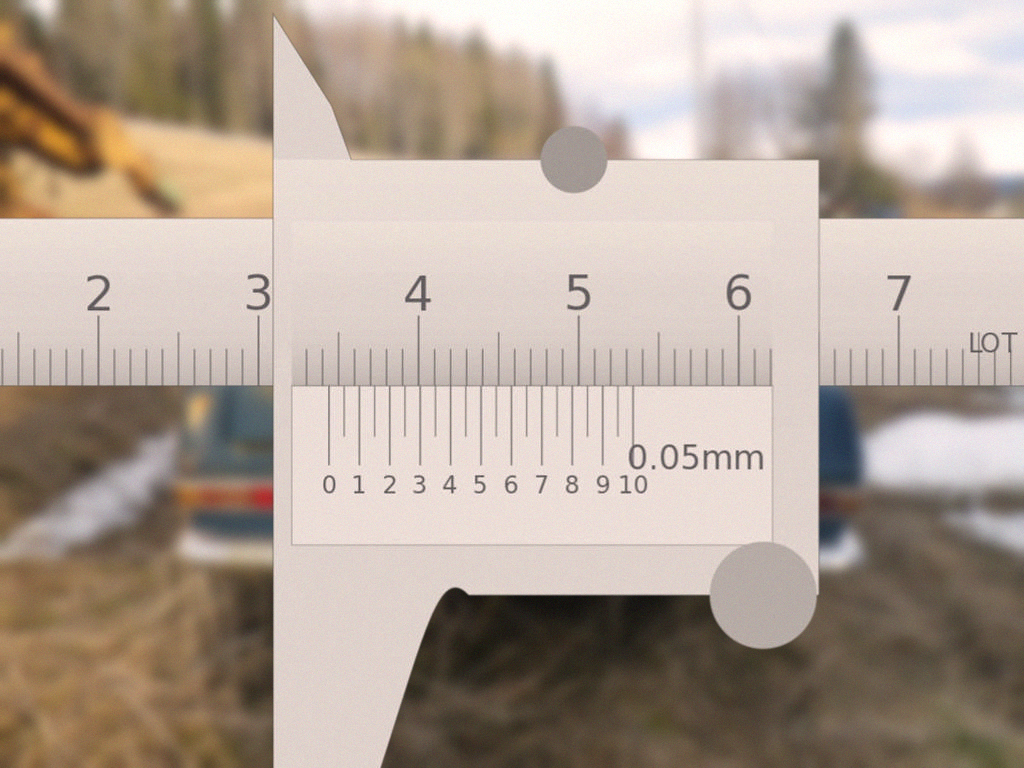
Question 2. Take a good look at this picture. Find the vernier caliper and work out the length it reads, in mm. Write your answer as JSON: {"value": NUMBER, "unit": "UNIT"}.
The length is {"value": 34.4, "unit": "mm"}
